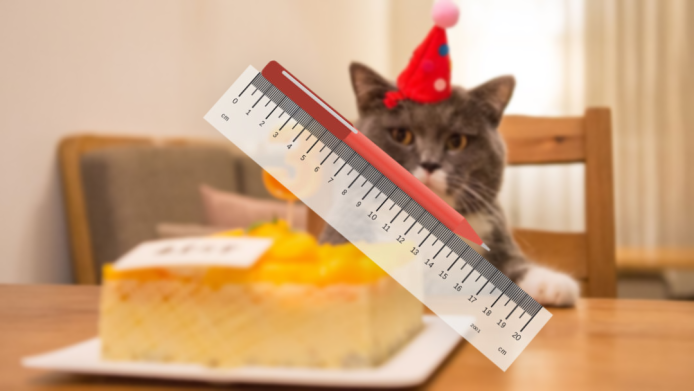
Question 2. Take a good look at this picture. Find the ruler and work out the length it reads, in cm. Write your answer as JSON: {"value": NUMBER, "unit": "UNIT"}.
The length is {"value": 16, "unit": "cm"}
